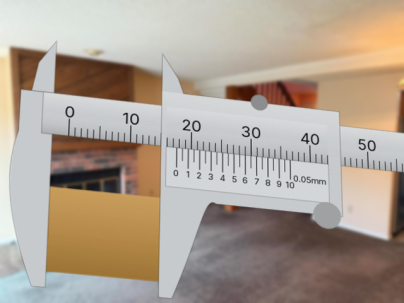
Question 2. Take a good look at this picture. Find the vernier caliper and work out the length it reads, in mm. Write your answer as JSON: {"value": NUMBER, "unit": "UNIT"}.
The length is {"value": 17.6, "unit": "mm"}
